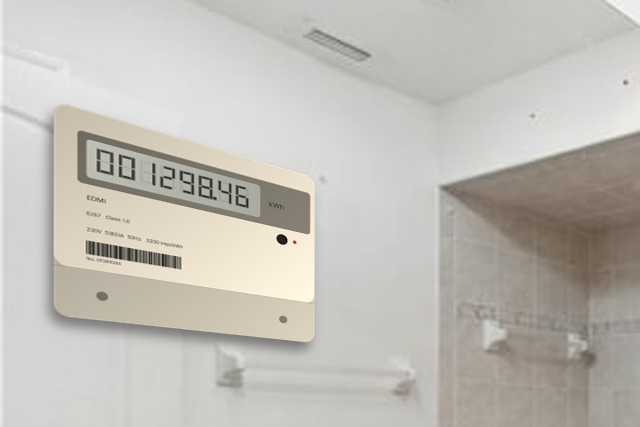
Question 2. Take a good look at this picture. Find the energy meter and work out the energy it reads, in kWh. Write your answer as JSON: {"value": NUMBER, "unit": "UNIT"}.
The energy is {"value": 1298.46, "unit": "kWh"}
